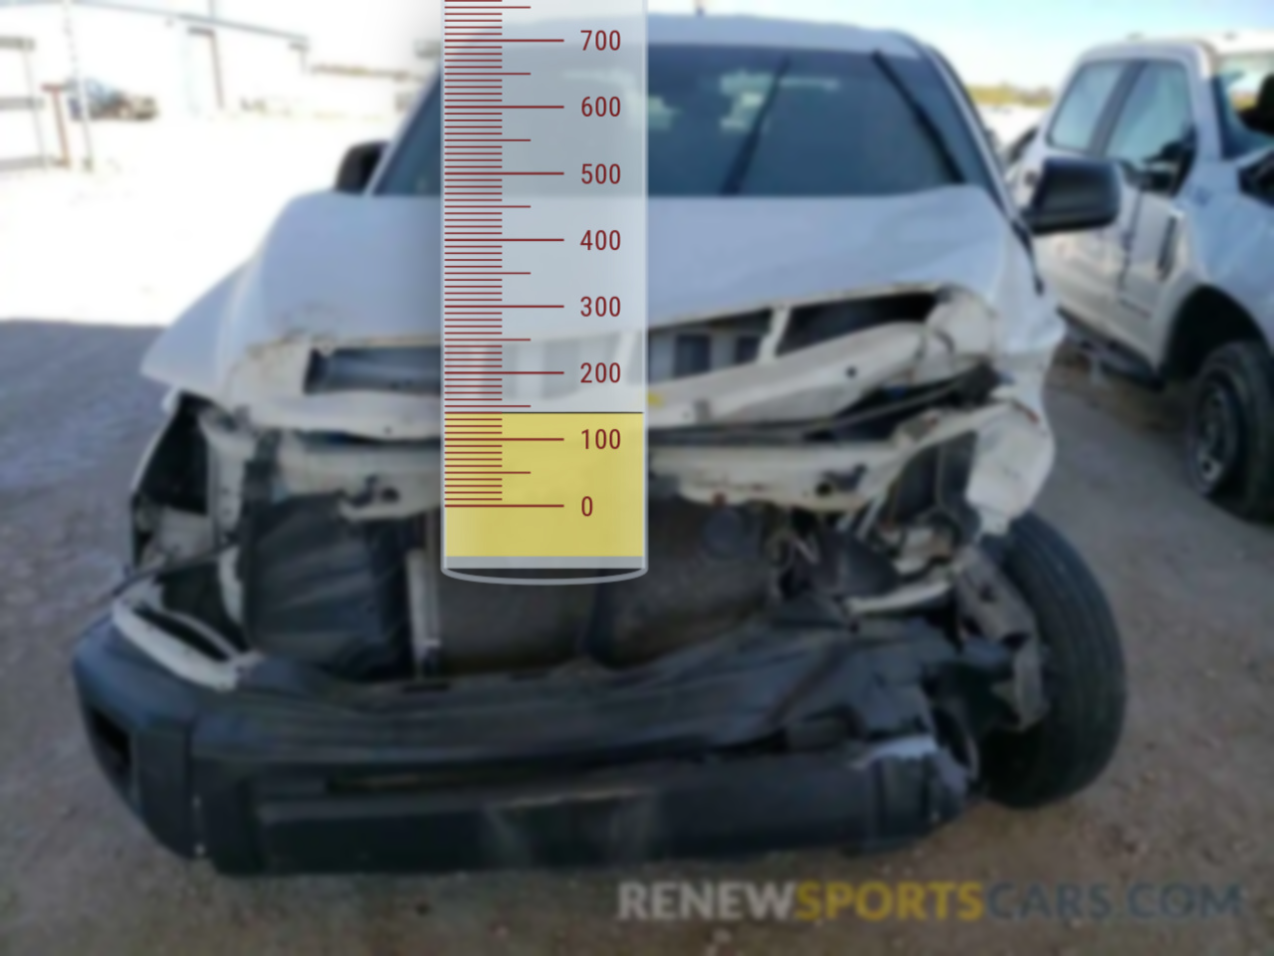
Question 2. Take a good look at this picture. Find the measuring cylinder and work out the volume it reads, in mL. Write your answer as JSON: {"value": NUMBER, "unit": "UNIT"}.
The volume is {"value": 140, "unit": "mL"}
